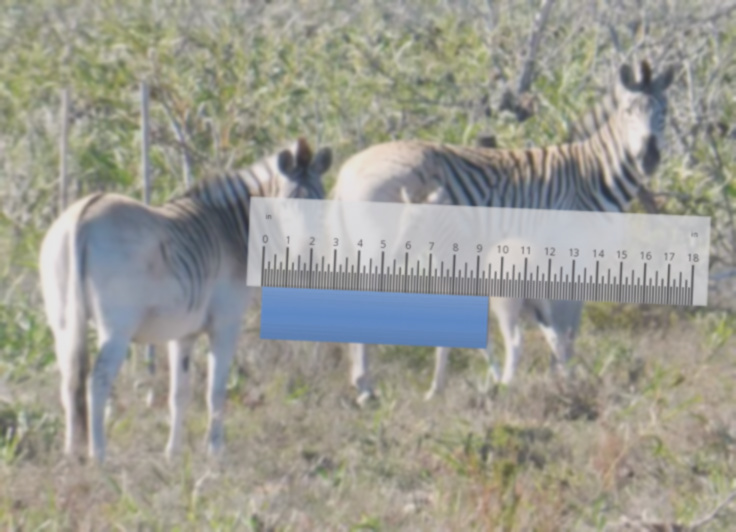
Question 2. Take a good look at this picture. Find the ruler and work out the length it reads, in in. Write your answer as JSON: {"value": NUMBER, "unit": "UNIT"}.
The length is {"value": 9.5, "unit": "in"}
